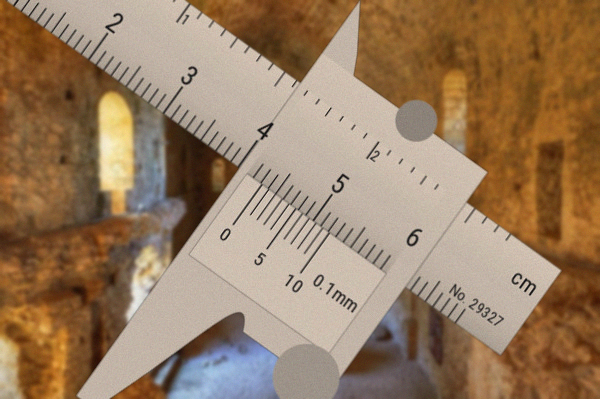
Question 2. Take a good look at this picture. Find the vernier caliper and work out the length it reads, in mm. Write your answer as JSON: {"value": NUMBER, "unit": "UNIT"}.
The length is {"value": 43.2, "unit": "mm"}
